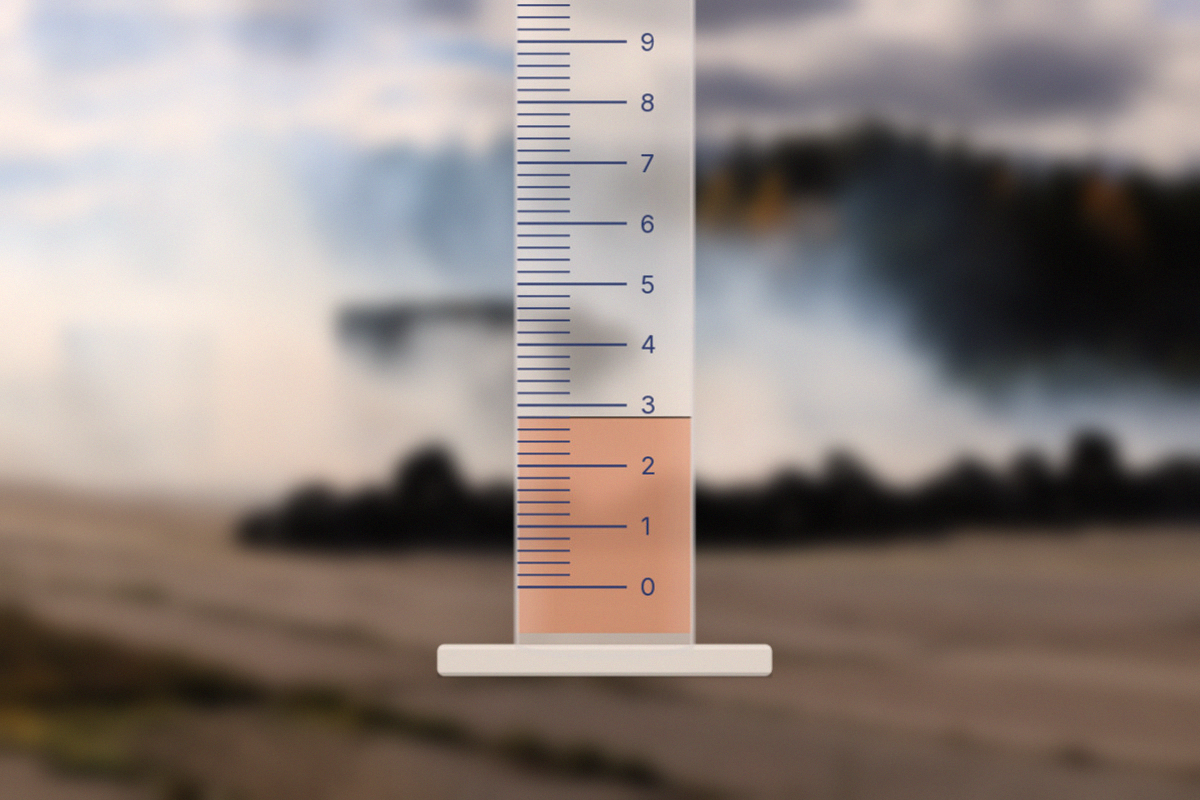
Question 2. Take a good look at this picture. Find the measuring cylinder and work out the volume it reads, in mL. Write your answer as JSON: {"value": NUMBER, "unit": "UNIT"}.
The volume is {"value": 2.8, "unit": "mL"}
